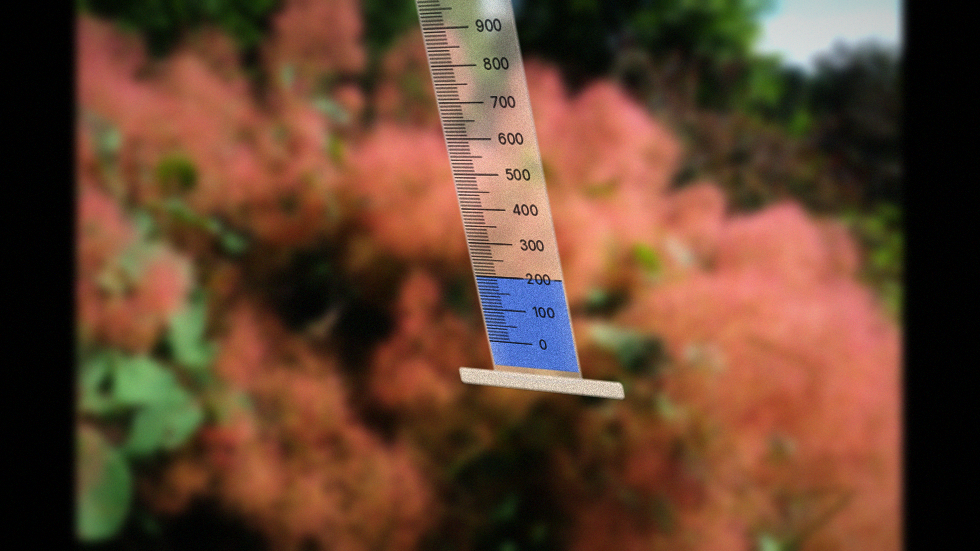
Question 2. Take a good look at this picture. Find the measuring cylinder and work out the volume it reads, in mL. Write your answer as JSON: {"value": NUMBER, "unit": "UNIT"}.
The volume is {"value": 200, "unit": "mL"}
